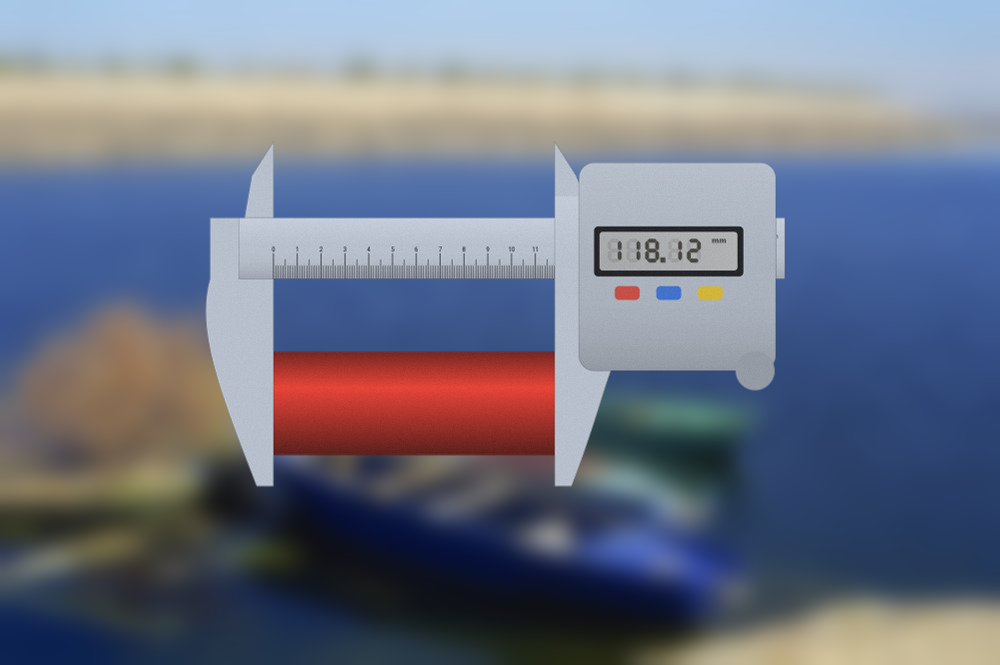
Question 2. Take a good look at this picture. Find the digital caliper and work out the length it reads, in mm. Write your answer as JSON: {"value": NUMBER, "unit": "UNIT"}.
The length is {"value": 118.12, "unit": "mm"}
